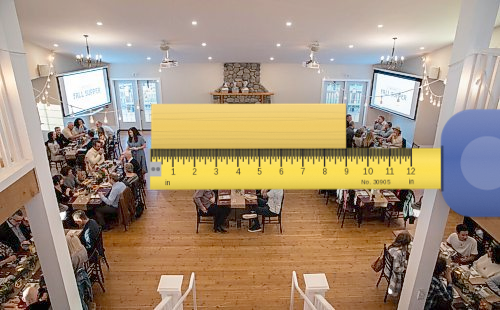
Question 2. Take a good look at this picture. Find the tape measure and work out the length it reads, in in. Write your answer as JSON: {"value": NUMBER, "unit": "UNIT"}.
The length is {"value": 9, "unit": "in"}
